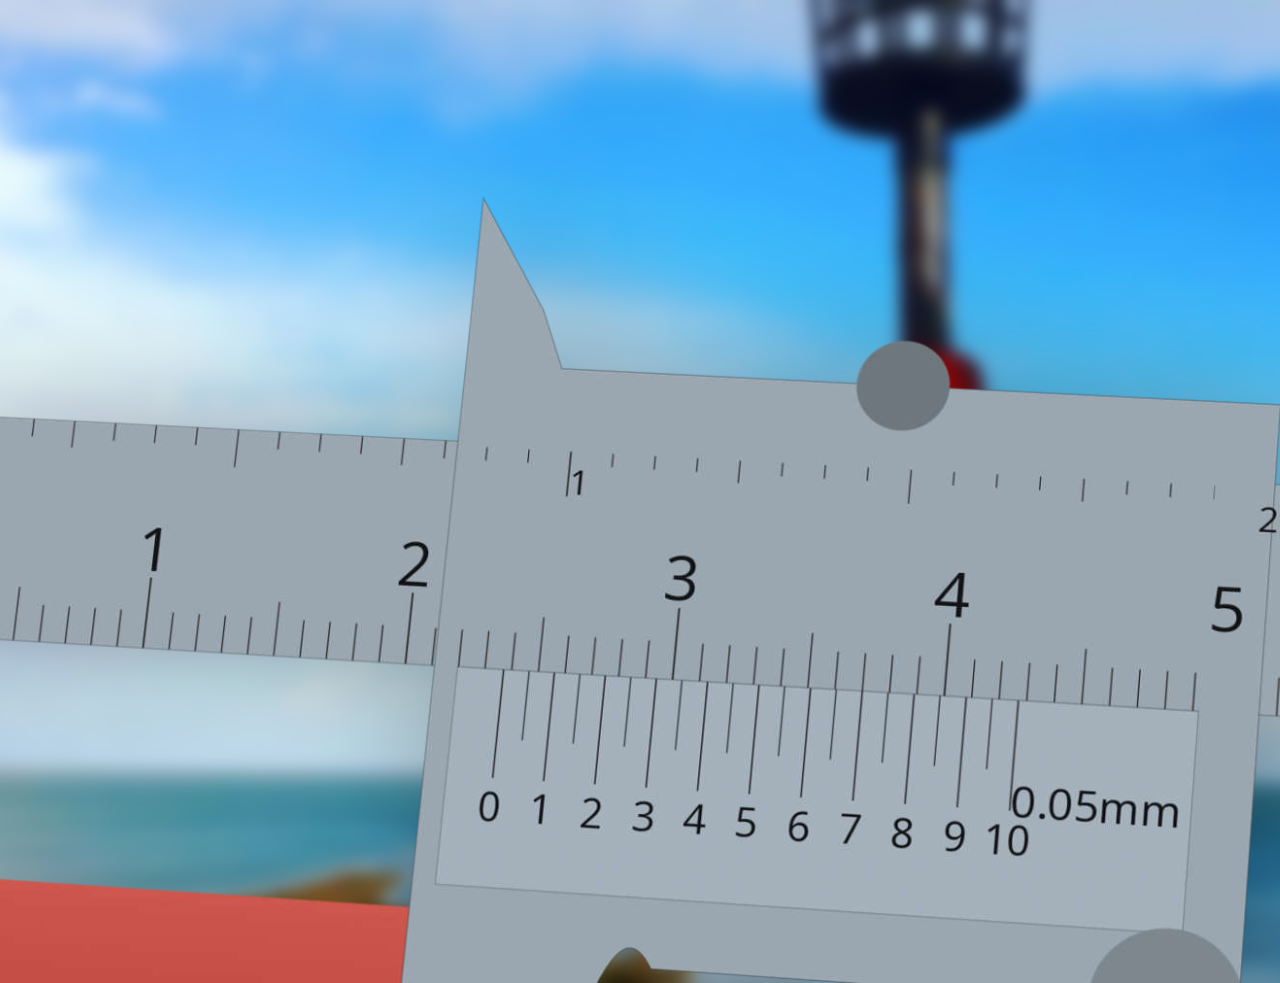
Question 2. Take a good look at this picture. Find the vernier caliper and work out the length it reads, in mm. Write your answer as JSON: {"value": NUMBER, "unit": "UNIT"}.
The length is {"value": 23.70, "unit": "mm"}
